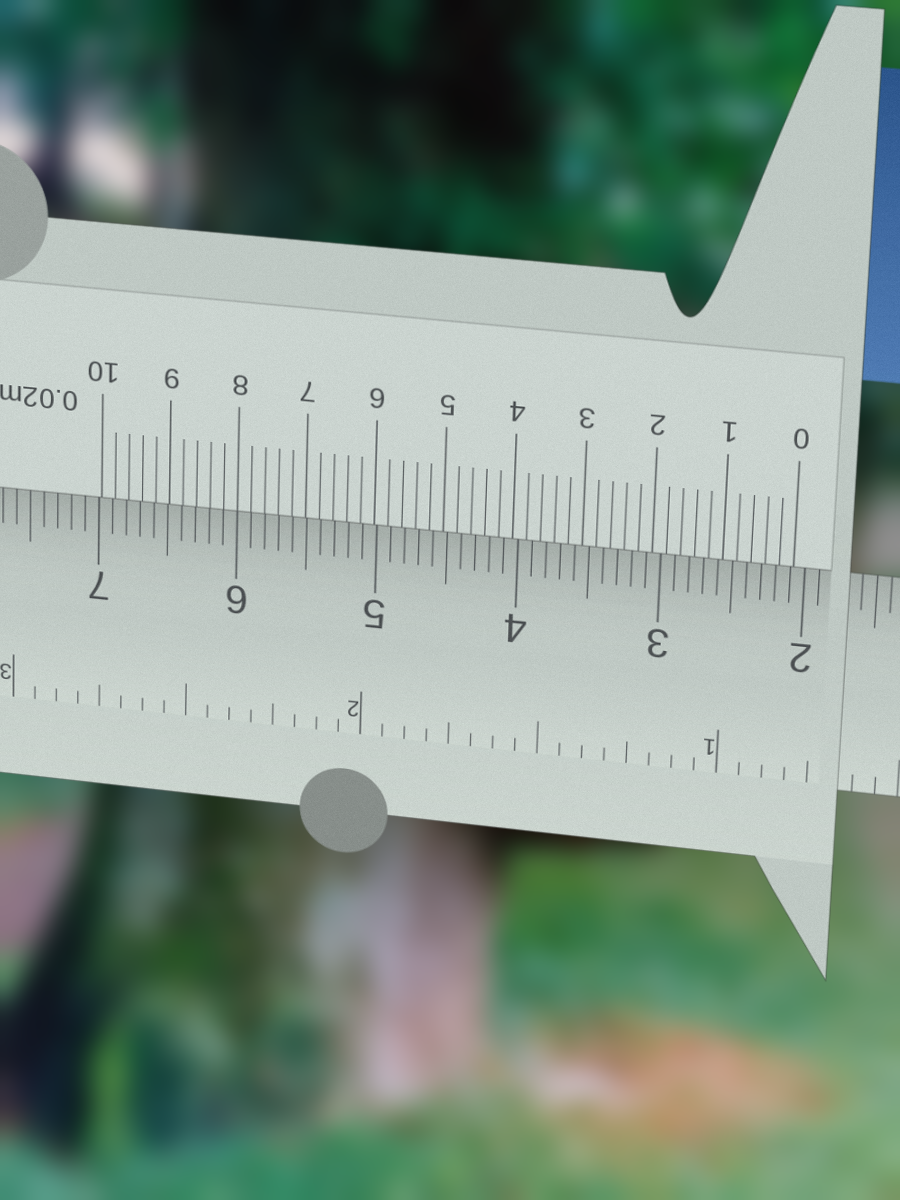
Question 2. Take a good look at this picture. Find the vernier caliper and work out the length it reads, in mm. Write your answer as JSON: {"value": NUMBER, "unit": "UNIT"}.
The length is {"value": 20.8, "unit": "mm"}
